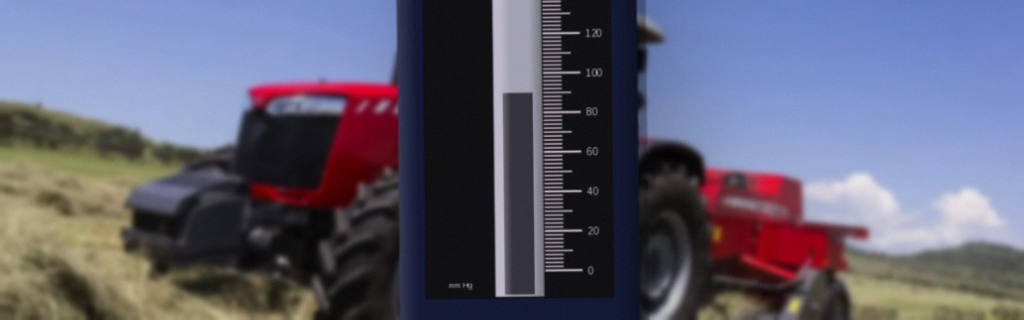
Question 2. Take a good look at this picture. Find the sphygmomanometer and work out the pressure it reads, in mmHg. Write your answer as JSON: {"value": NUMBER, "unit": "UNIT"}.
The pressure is {"value": 90, "unit": "mmHg"}
